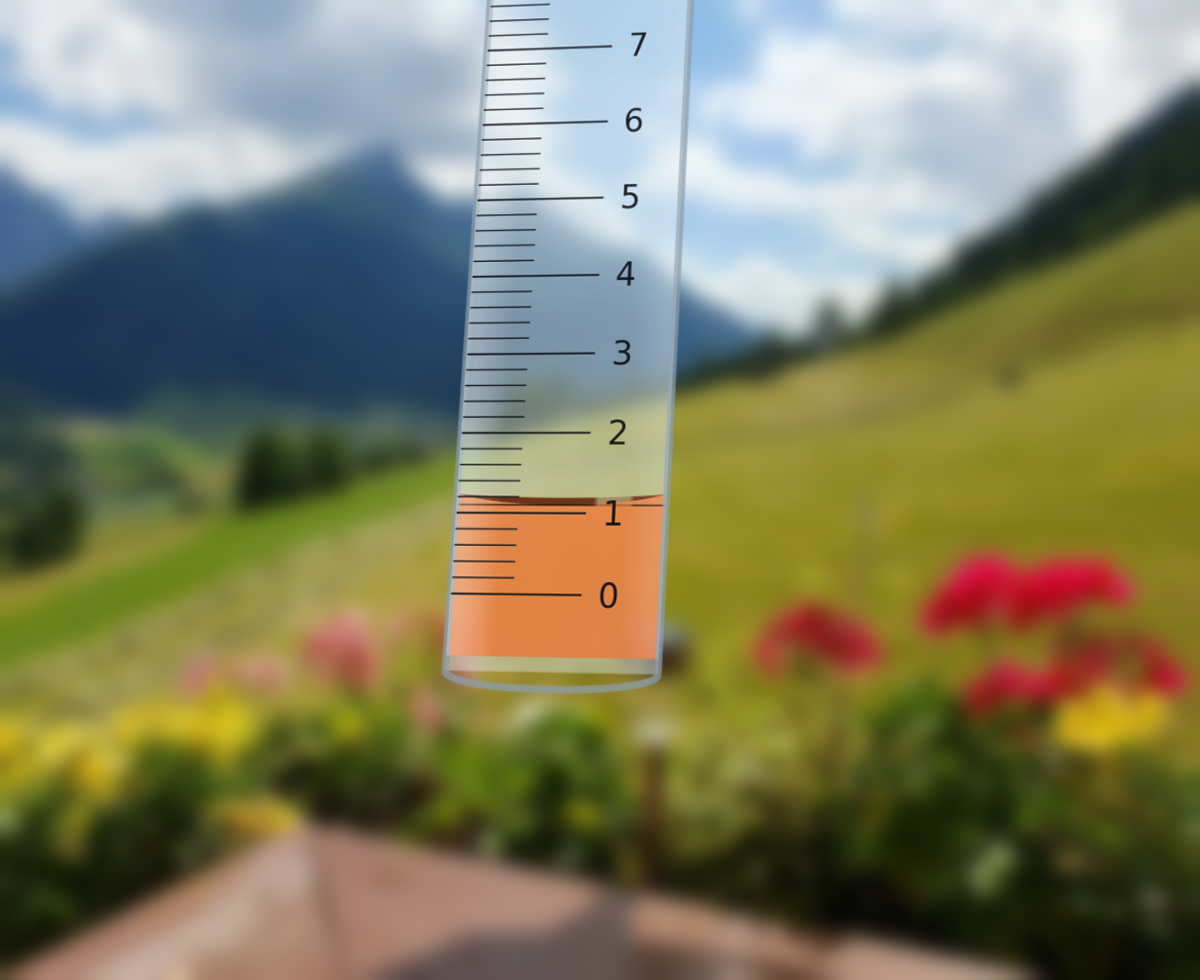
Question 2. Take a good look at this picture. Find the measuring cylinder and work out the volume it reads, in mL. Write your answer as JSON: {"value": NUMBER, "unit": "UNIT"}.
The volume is {"value": 1.1, "unit": "mL"}
